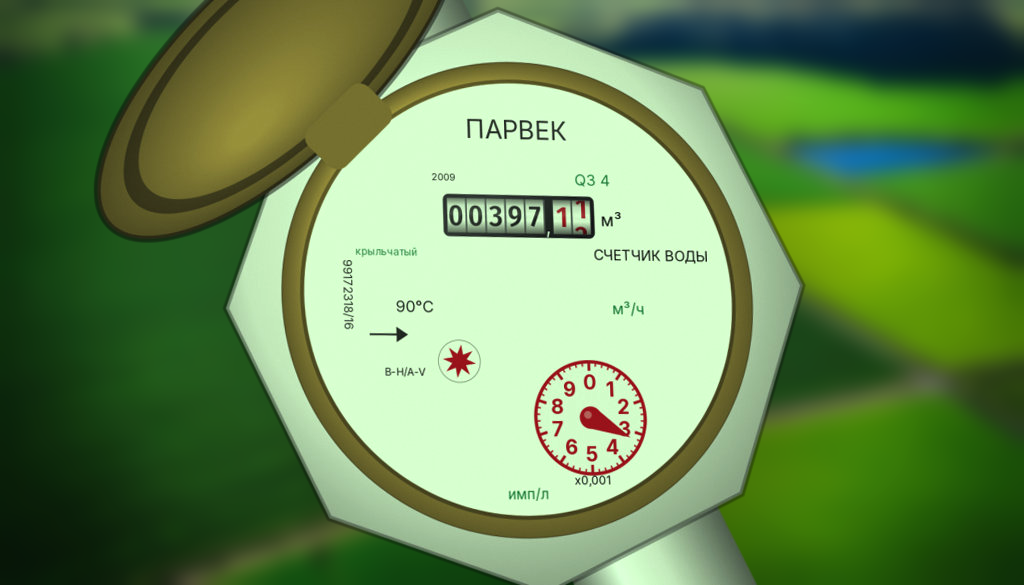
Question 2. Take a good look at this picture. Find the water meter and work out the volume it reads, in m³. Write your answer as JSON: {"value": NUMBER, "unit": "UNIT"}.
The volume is {"value": 397.113, "unit": "m³"}
